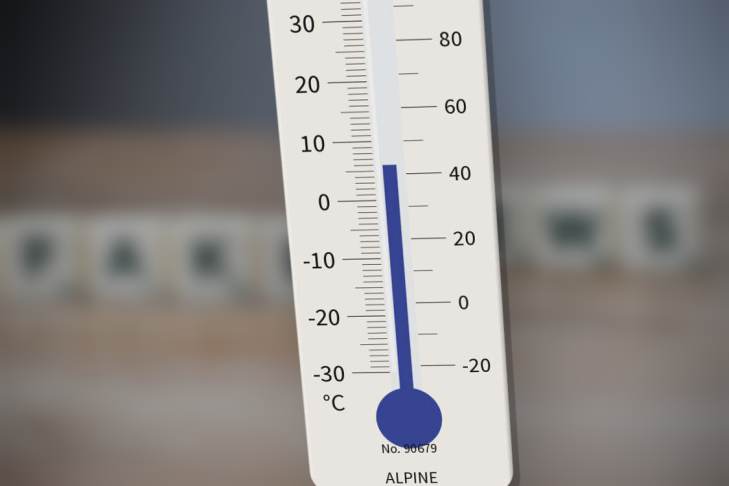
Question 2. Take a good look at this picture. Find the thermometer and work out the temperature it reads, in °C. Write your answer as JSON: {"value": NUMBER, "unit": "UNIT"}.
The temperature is {"value": 6, "unit": "°C"}
